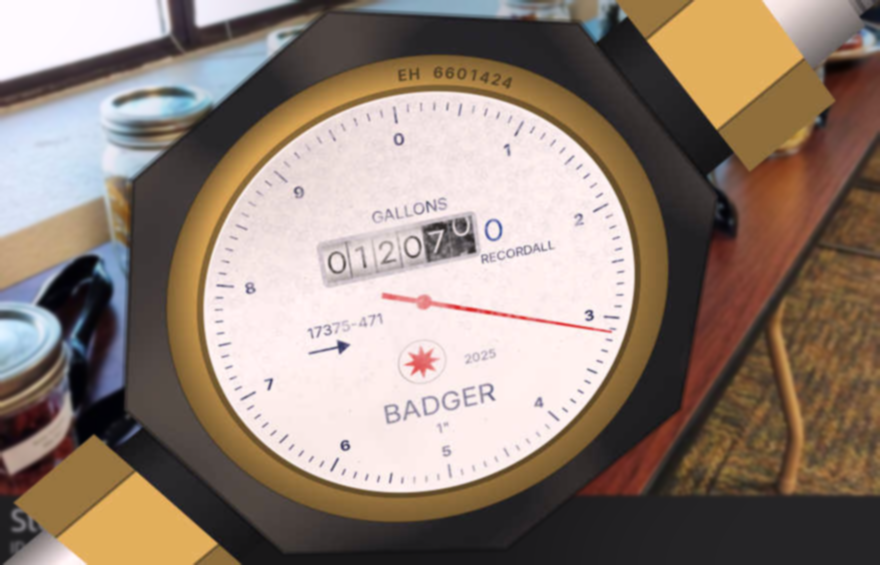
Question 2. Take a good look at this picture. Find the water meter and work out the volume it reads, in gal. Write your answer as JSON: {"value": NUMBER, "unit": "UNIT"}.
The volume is {"value": 120703.1, "unit": "gal"}
